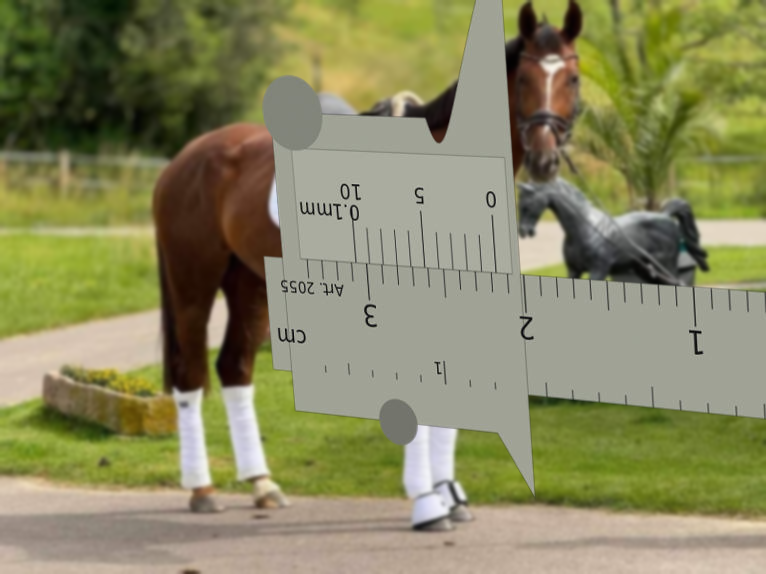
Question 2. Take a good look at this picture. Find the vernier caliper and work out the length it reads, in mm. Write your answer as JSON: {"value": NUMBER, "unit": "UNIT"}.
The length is {"value": 21.7, "unit": "mm"}
